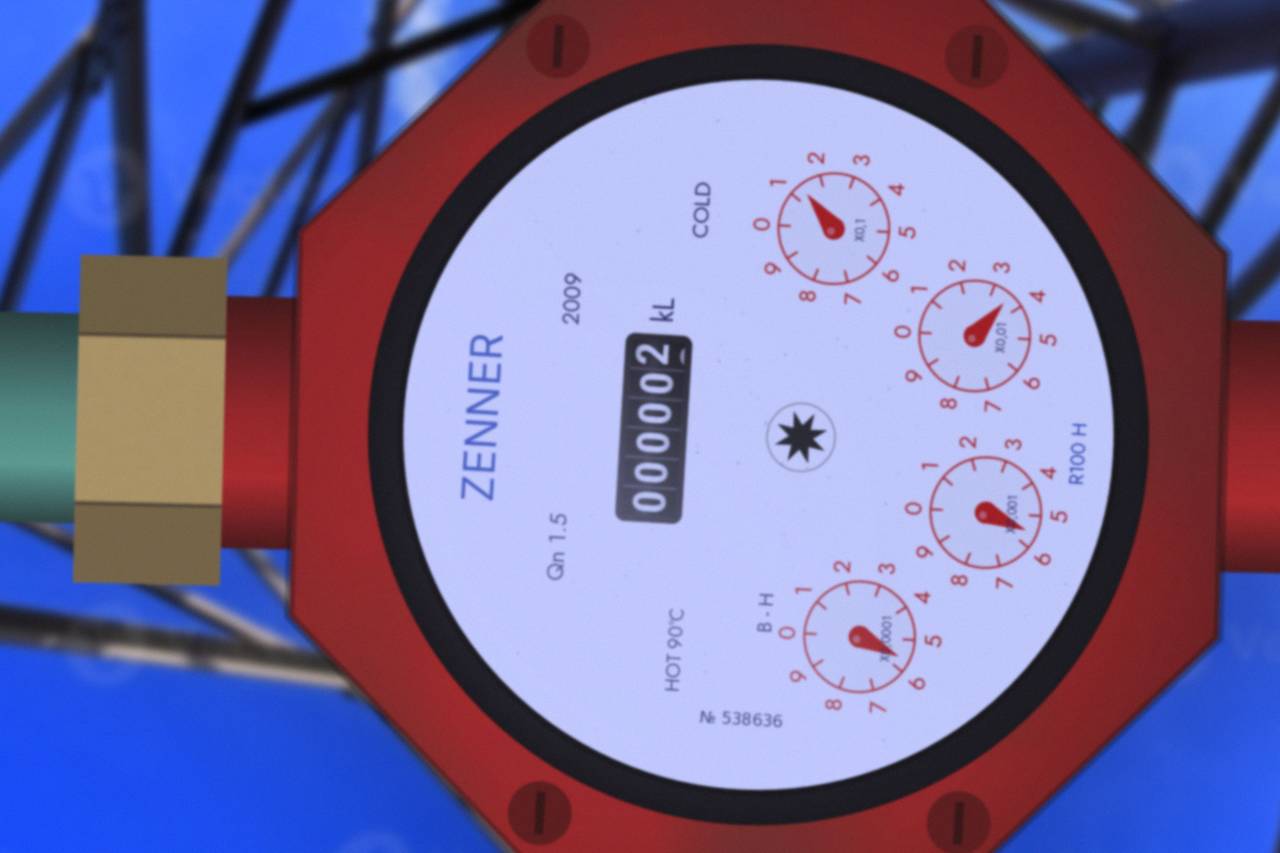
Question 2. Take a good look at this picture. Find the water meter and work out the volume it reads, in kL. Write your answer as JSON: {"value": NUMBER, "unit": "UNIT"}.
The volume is {"value": 2.1355, "unit": "kL"}
